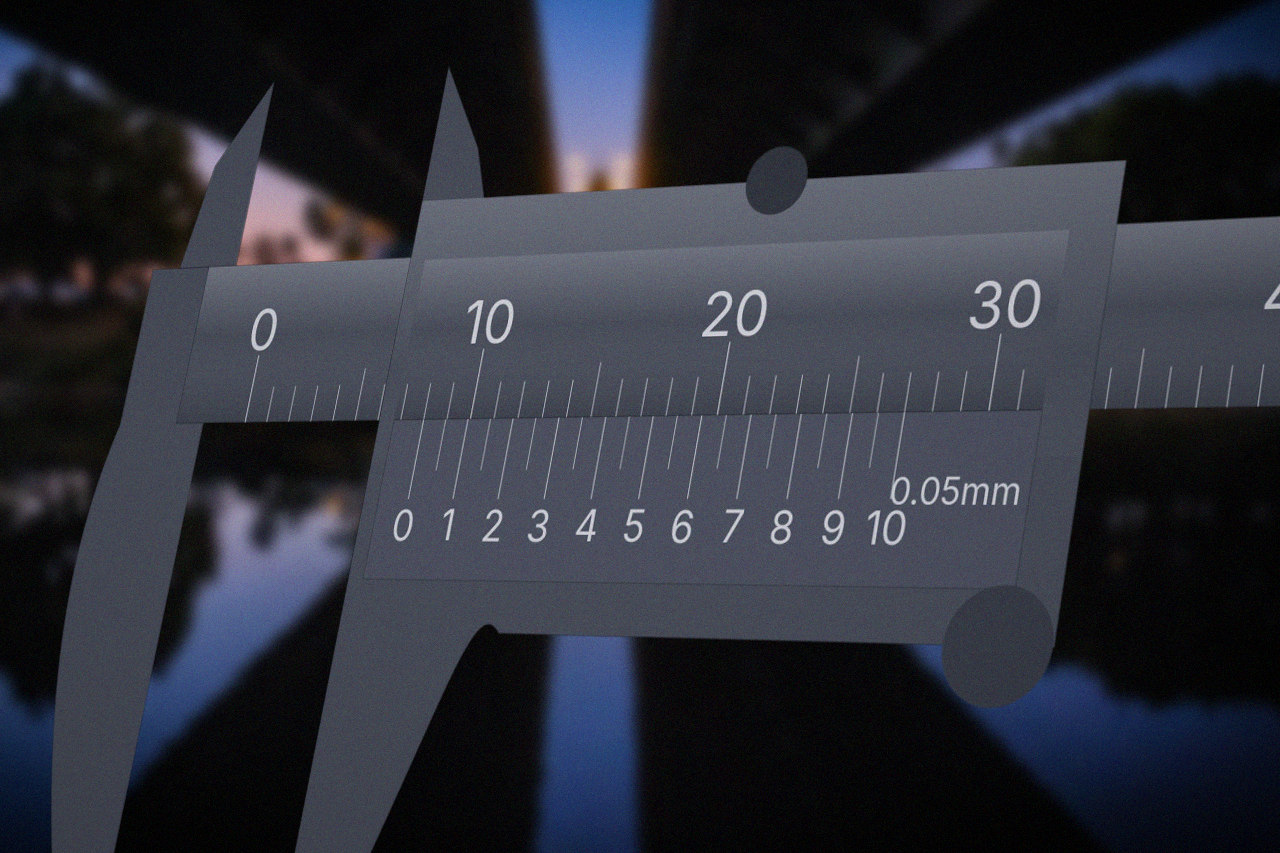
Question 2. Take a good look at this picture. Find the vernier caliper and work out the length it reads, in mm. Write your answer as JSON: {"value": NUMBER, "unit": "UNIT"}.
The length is {"value": 8.00, "unit": "mm"}
